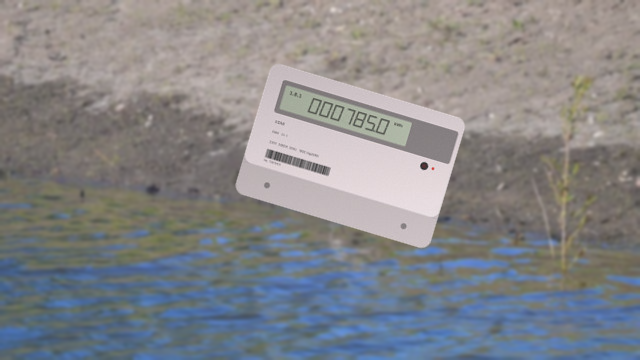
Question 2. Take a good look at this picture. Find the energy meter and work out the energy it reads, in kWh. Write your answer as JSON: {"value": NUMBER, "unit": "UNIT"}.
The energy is {"value": 785.0, "unit": "kWh"}
